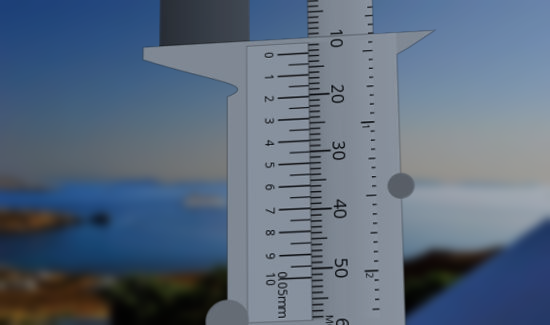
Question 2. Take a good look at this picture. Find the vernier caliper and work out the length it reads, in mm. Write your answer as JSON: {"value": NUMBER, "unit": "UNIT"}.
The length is {"value": 12.5, "unit": "mm"}
